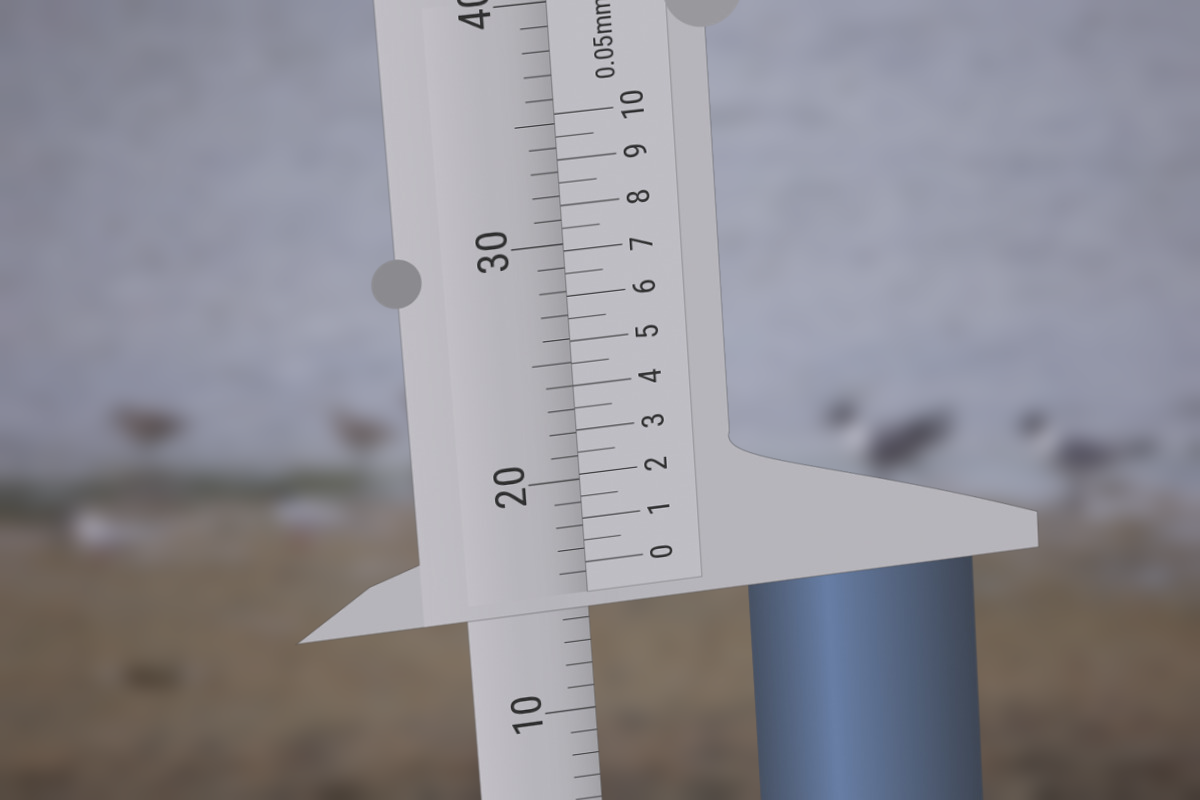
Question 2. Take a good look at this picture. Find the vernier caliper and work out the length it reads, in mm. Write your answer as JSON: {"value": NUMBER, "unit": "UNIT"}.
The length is {"value": 16.4, "unit": "mm"}
